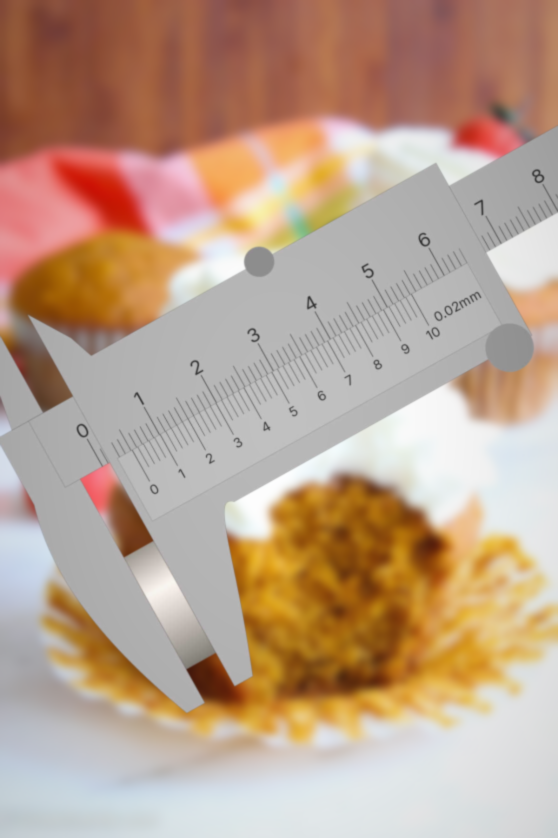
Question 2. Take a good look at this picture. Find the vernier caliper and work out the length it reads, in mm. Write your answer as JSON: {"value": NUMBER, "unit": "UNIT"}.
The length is {"value": 5.2, "unit": "mm"}
